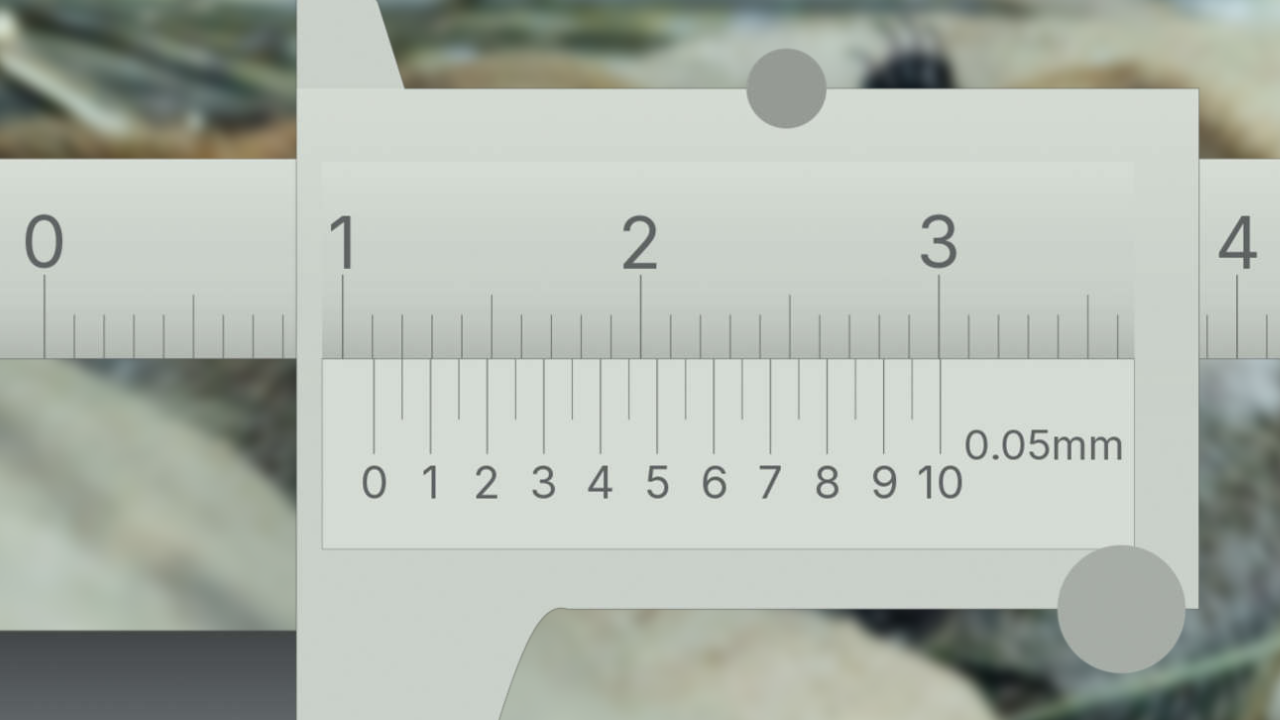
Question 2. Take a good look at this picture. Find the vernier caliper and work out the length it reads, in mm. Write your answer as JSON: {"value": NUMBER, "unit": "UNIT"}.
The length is {"value": 11.05, "unit": "mm"}
